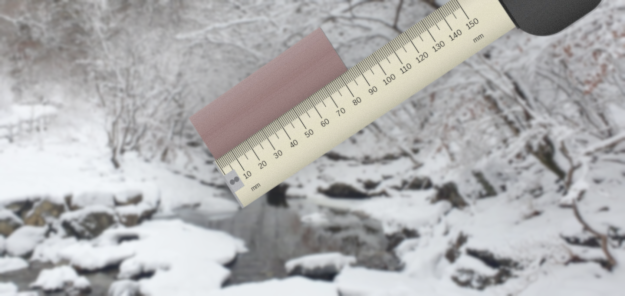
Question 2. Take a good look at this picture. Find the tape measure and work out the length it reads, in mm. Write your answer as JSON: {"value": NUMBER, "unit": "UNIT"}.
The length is {"value": 85, "unit": "mm"}
